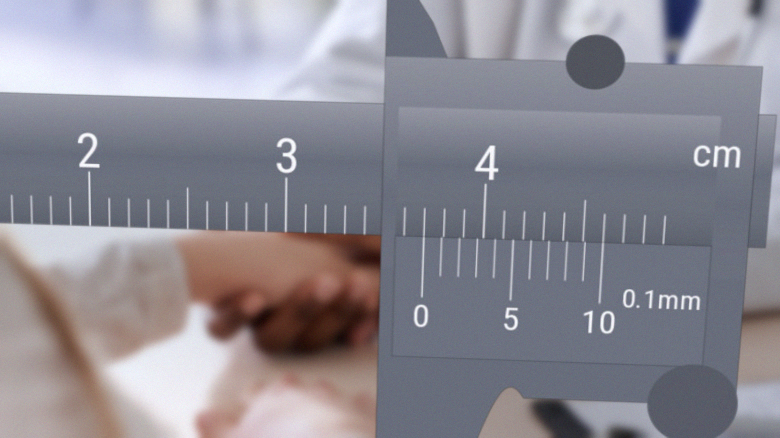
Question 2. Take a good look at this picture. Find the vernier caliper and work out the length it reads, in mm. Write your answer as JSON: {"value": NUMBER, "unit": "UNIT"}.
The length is {"value": 37.0, "unit": "mm"}
